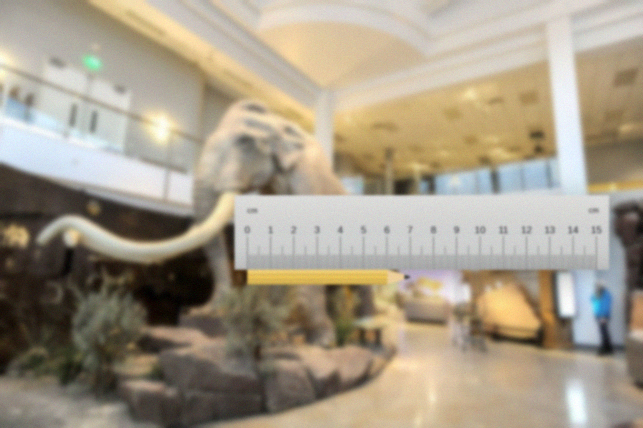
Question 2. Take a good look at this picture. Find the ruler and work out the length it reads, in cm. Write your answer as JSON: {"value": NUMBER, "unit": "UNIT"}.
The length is {"value": 7, "unit": "cm"}
